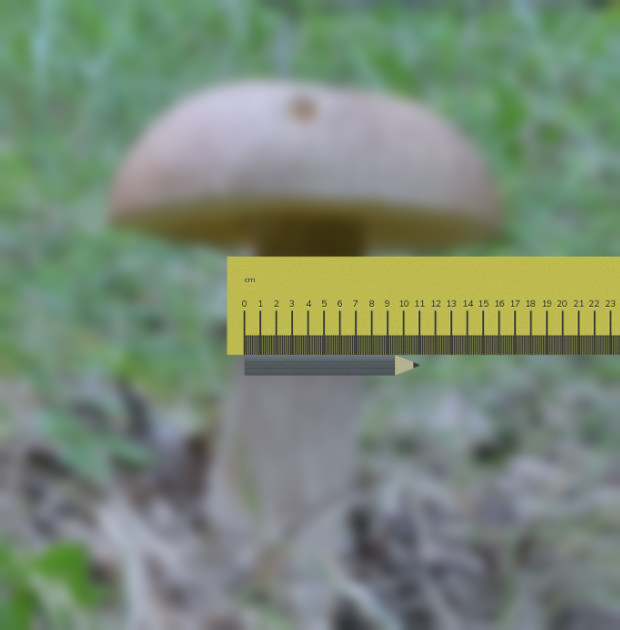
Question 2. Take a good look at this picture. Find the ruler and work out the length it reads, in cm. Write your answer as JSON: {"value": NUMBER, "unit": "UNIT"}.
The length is {"value": 11, "unit": "cm"}
